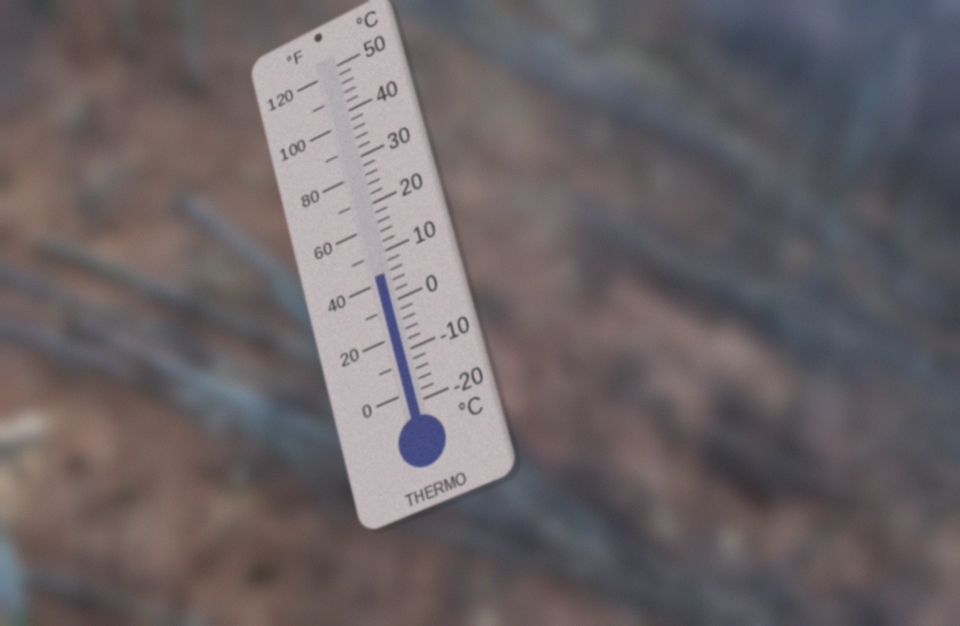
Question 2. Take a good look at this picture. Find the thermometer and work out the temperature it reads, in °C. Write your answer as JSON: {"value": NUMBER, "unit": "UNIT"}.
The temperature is {"value": 6, "unit": "°C"}
